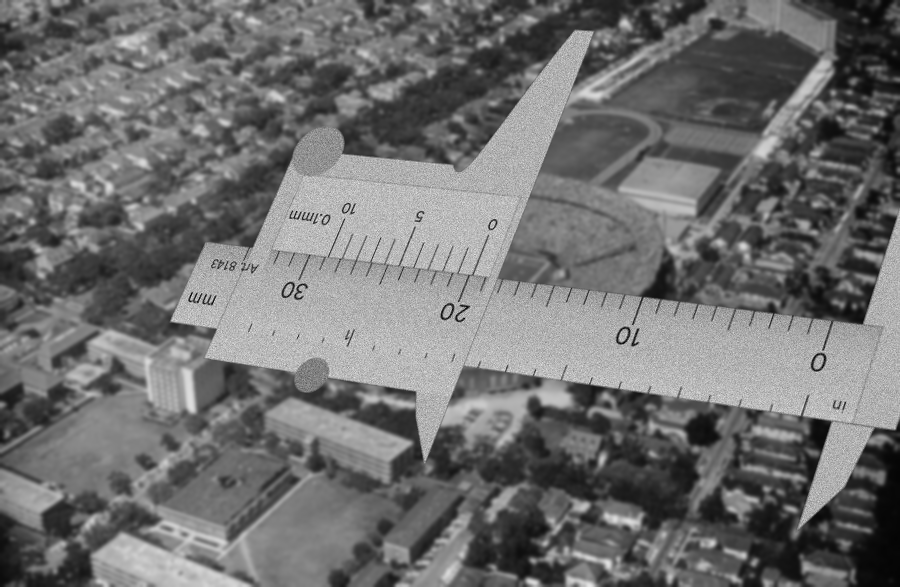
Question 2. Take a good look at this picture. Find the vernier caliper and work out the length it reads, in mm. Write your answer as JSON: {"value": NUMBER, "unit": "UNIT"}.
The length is {"value": 19.8, "unit": "mm"}
